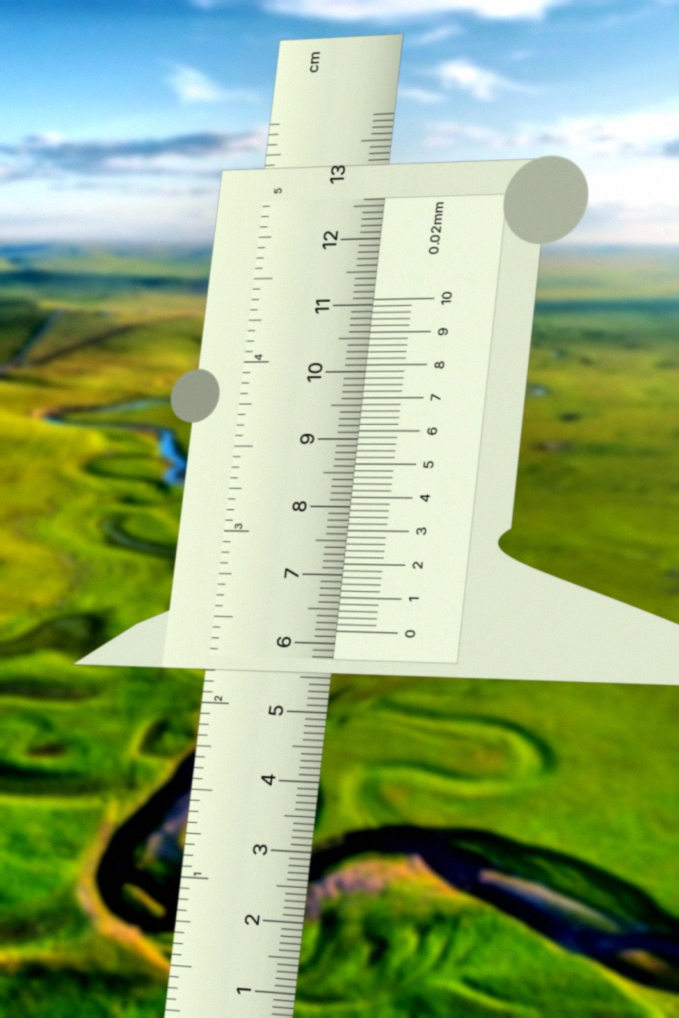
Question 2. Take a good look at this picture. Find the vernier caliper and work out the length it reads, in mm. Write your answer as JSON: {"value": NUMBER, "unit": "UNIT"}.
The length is {"value": 61.8, "unit": "mm"}
